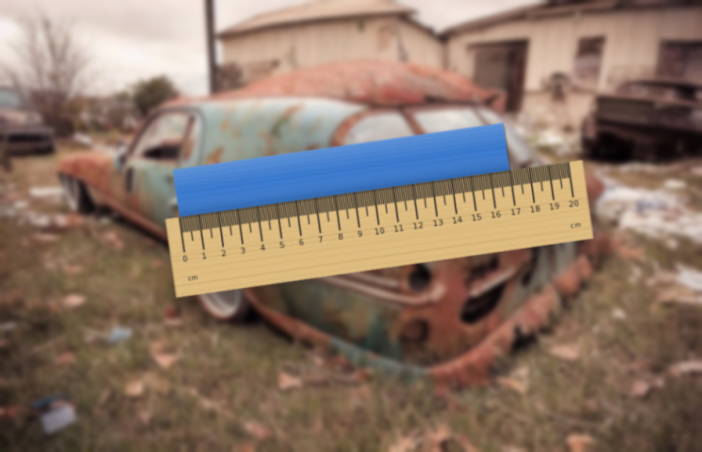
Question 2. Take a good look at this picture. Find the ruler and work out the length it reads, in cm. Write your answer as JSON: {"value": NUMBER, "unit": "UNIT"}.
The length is {"value": 17, "unit": "cm"}
